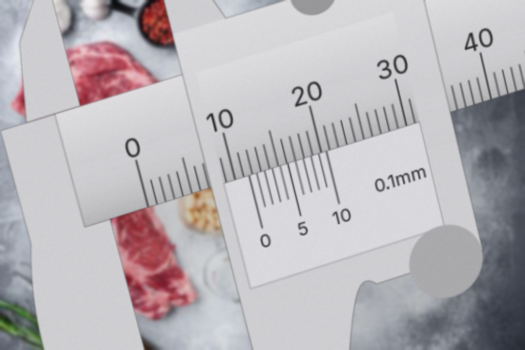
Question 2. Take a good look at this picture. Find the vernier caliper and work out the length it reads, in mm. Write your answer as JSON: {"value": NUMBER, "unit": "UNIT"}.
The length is {"value": 11.6, "unit": "mm"}
